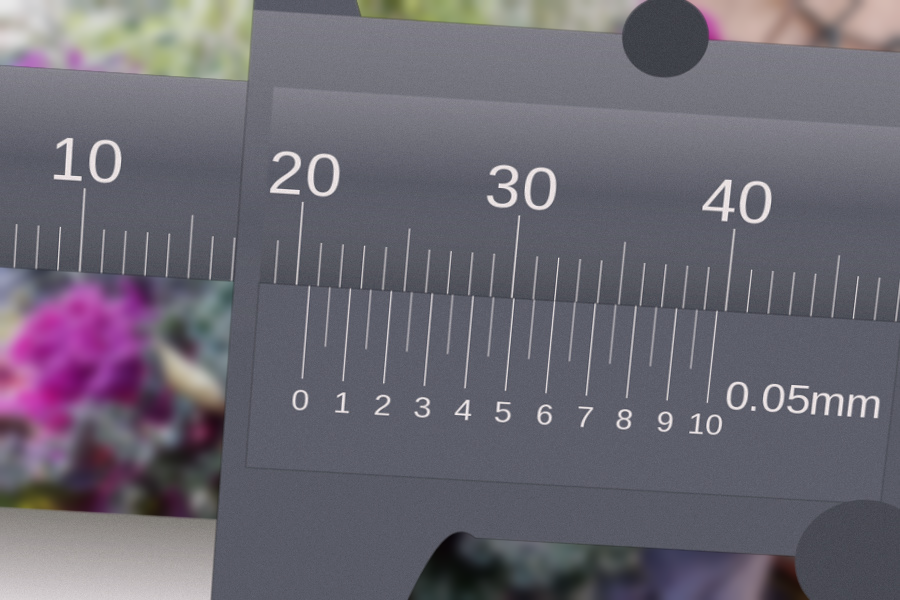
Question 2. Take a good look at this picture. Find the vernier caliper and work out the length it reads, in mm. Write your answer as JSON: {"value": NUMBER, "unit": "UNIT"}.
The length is {"value": 20.6, "unit": "mm"}
